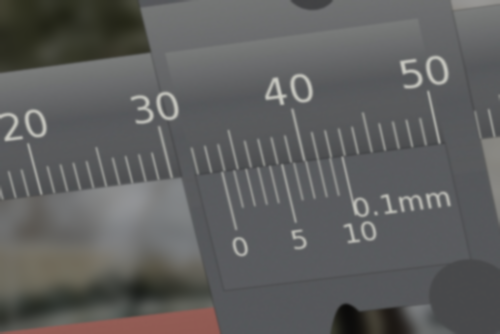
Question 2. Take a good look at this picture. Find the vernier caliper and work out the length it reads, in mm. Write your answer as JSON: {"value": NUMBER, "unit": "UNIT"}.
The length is {"value": 33.8, "unit": "mm"}
